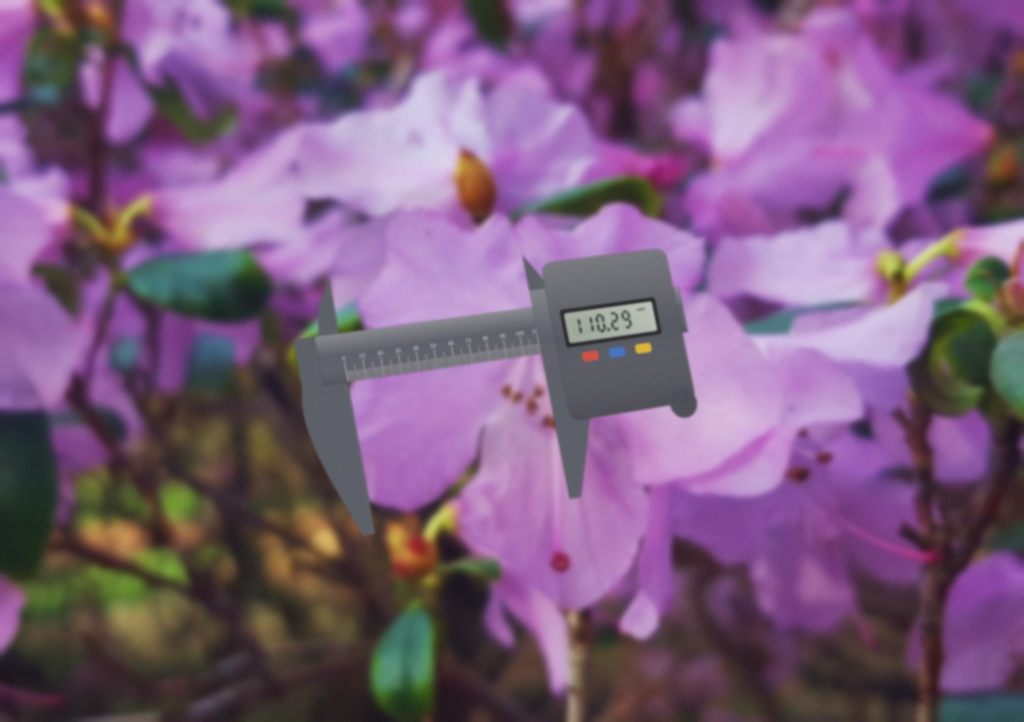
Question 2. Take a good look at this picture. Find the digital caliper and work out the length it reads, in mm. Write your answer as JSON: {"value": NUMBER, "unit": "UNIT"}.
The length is {"value": 110.29, "unit": "mm"}
